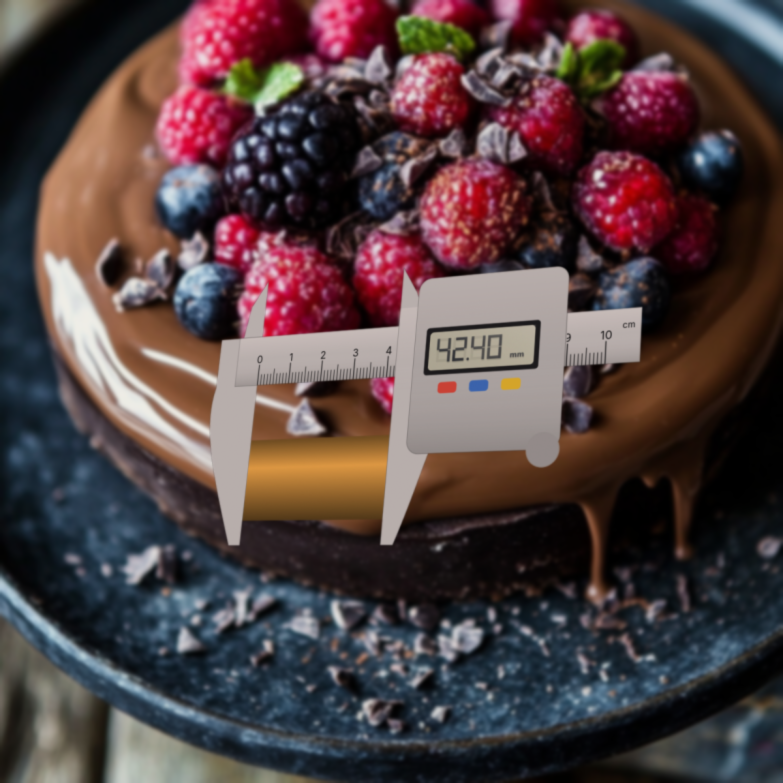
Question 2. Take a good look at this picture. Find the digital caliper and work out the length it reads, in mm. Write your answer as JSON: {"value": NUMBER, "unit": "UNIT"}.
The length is {"value": 42.40, "unit": "mm"}
